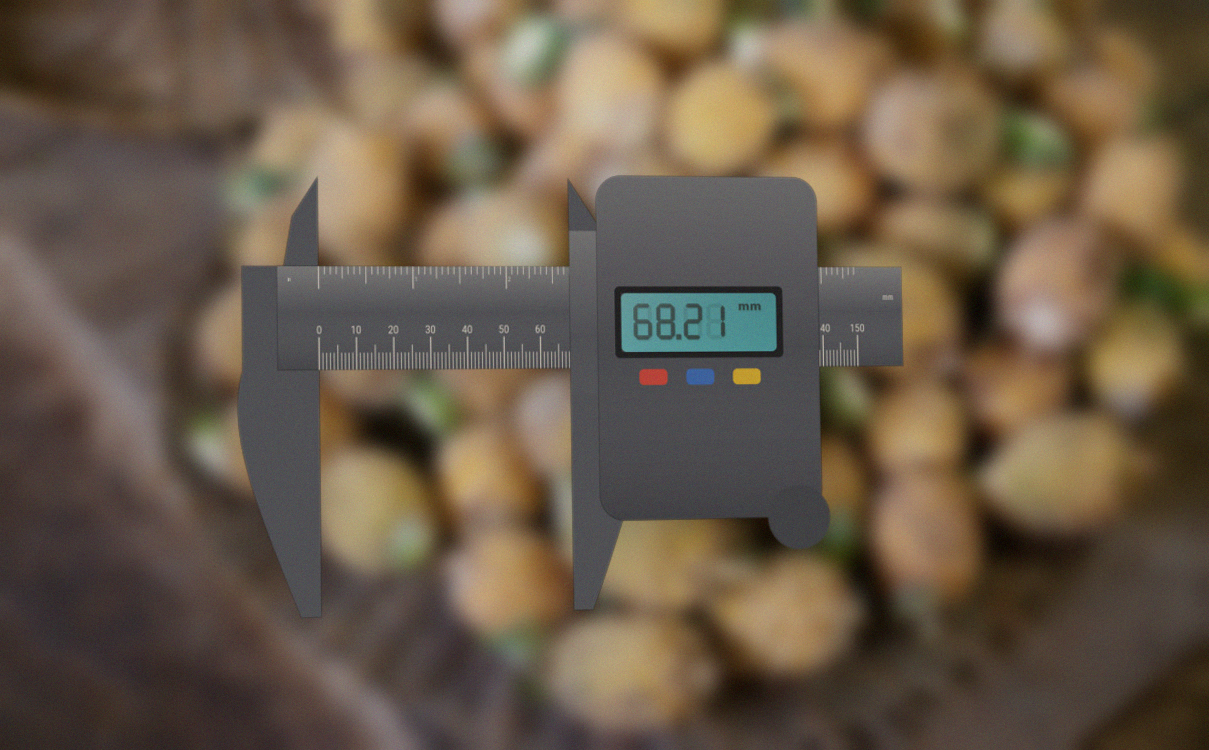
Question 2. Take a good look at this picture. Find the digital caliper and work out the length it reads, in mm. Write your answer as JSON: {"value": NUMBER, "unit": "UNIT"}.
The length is {"value": 68.21, "unit": "mm"}
